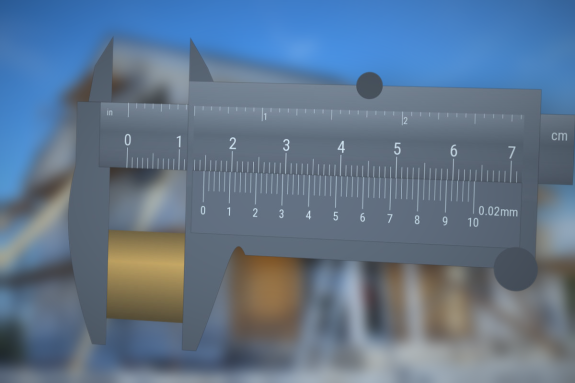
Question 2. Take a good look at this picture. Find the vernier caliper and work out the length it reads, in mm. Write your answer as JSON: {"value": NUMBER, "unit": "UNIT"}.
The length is {"value": 14.8, "unit": "mm"}
